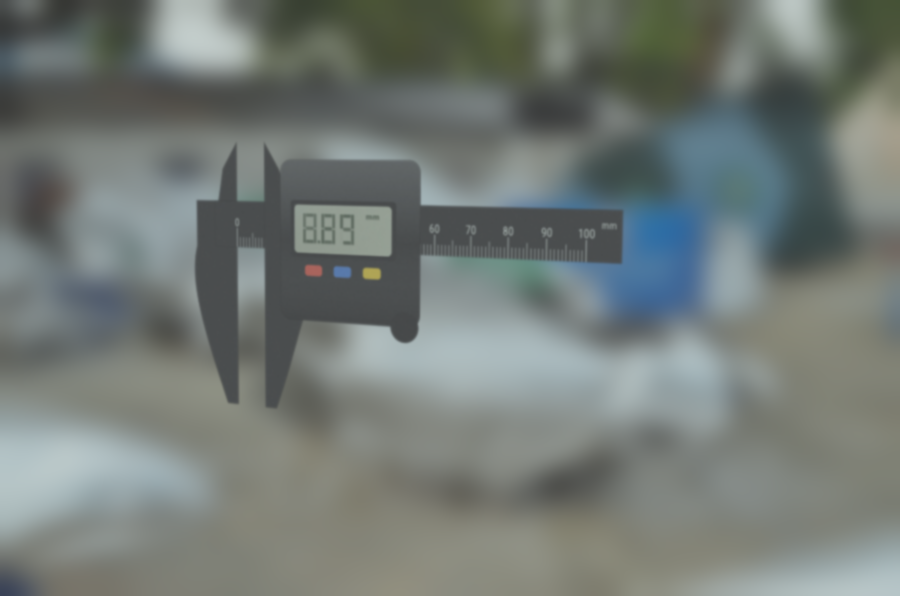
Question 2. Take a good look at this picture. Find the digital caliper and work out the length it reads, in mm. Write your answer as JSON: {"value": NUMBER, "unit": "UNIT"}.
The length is {"value": 8.89, "unit": "mm"}
